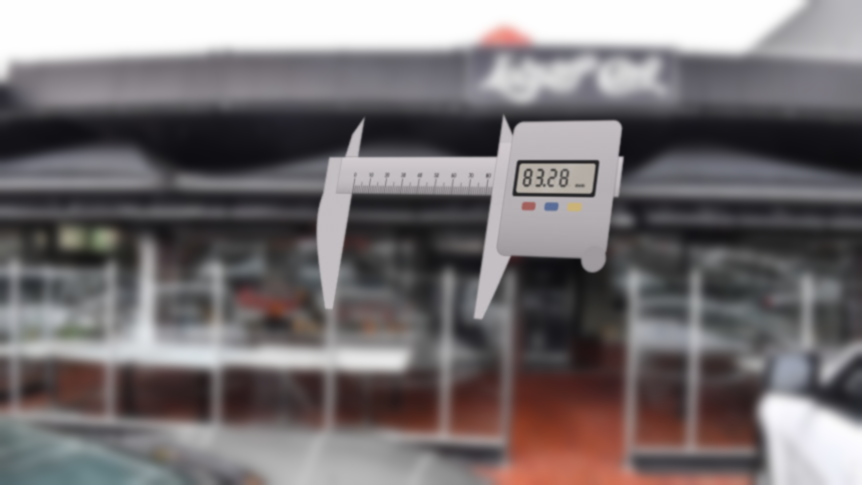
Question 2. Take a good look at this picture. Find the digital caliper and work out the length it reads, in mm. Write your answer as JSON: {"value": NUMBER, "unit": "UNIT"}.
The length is {"value": 83.28, "unit": "mm"}
